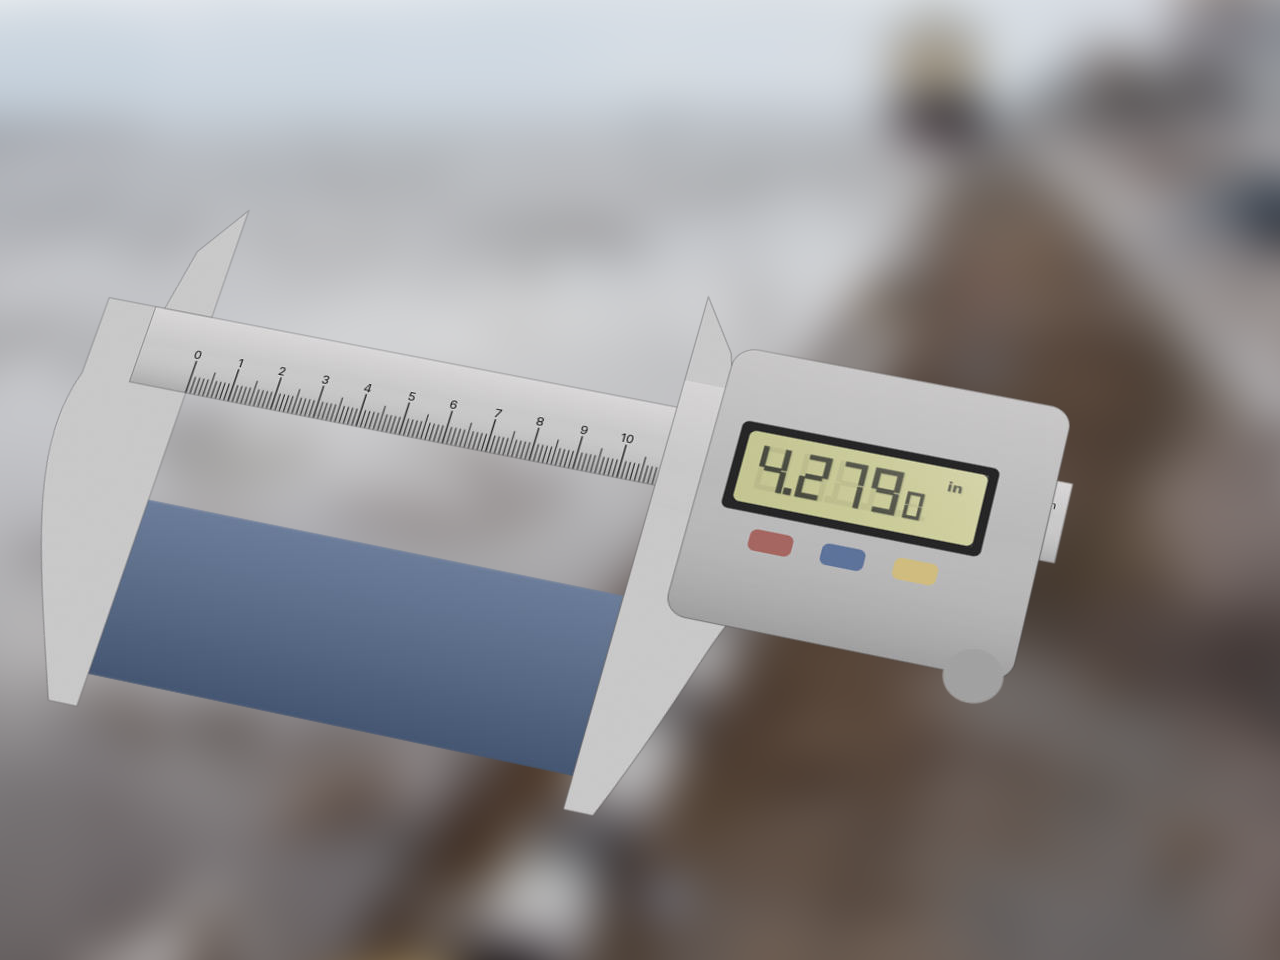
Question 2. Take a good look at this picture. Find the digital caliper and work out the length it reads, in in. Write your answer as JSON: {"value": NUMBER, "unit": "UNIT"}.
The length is {"value": 4.2790, "unit": "in"}
